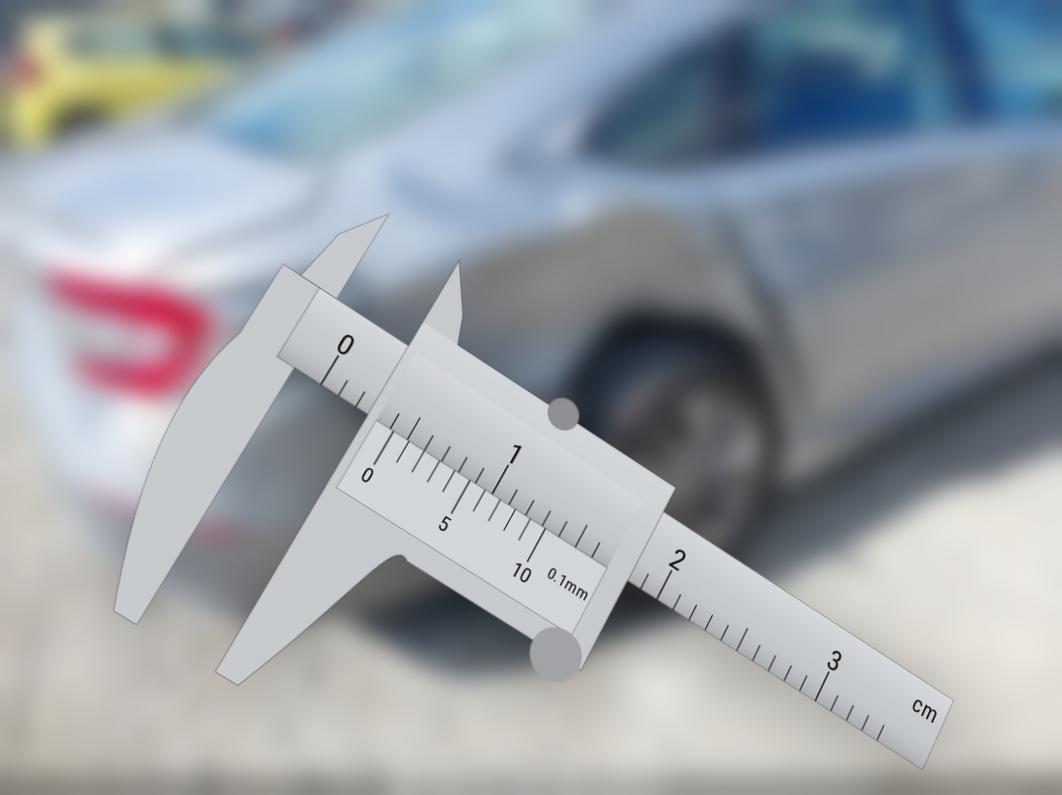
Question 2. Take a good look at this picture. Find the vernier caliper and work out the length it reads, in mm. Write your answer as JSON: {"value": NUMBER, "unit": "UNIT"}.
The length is {"value": 4.2, "unit": "mm"}
